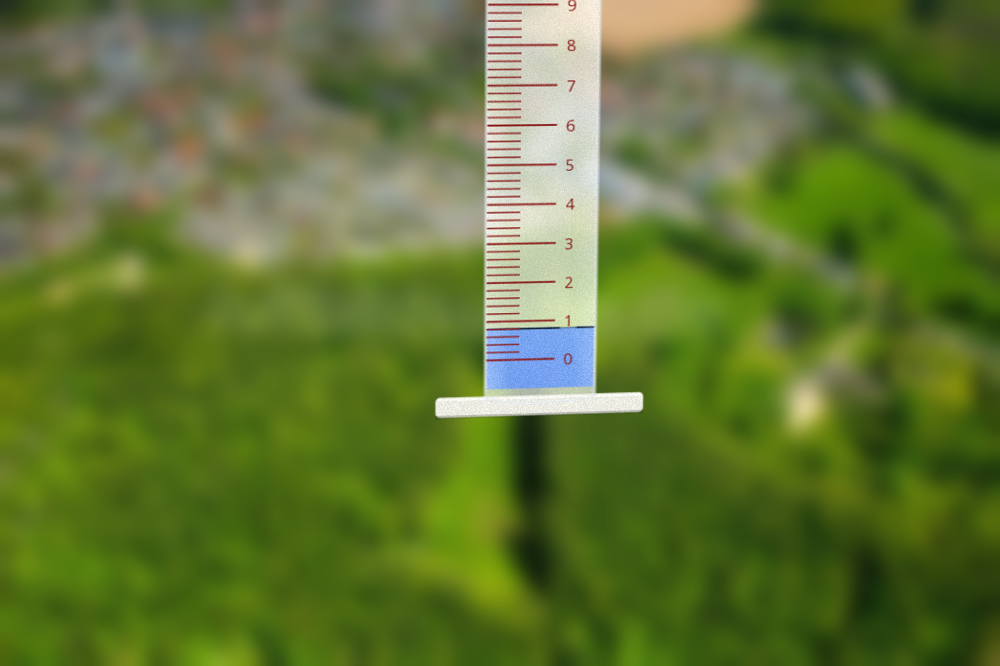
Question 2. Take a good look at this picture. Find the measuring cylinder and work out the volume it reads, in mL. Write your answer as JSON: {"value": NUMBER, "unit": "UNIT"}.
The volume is {"value": 0.8, "unit": "mL"}
